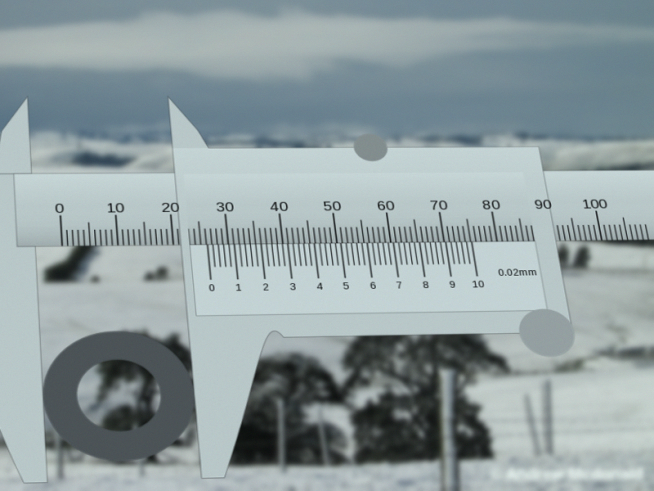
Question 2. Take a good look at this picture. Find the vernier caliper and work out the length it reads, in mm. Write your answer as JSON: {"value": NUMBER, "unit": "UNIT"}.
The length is {"value": 26.2, "unit": "mm"}
